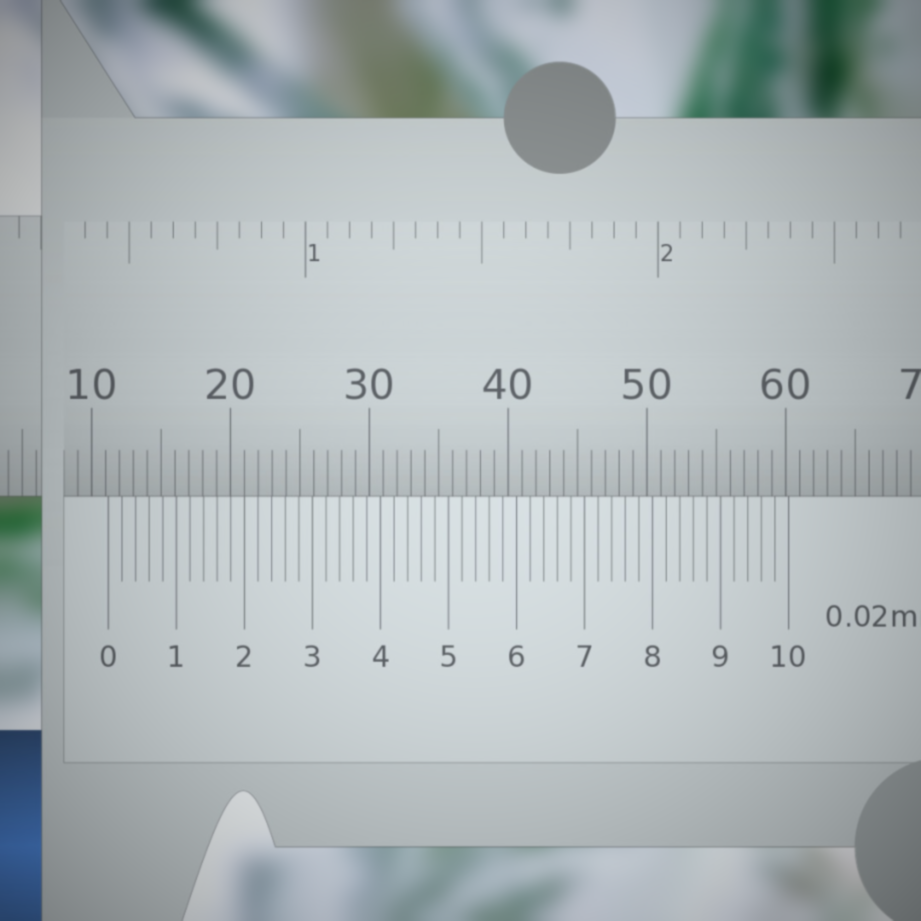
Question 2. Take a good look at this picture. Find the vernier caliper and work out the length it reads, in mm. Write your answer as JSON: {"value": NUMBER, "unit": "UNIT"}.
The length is {"value": 11.2, "unit": "mm"}
